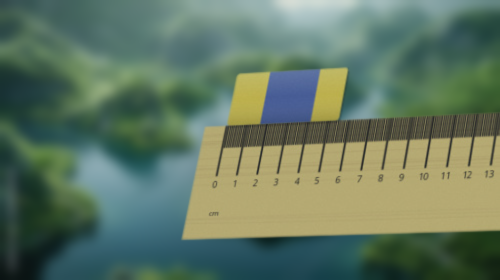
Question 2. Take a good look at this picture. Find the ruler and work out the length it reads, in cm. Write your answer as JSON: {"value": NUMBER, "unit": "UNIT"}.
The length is {"value": 5.5, "unit": "cm"}
